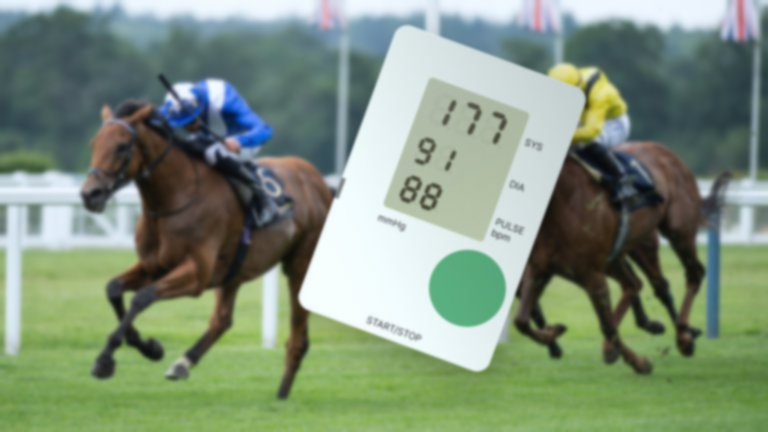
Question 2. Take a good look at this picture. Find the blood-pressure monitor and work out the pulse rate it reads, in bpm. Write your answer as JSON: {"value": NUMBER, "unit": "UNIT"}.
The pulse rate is {"value": 88, "unit": "bpm"}
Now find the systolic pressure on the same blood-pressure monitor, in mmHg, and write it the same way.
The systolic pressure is {"value": 177, "unit": "mmHg"}
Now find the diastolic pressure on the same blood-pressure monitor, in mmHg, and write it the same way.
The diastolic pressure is {"value": 91, "unit": "mmHg"}
